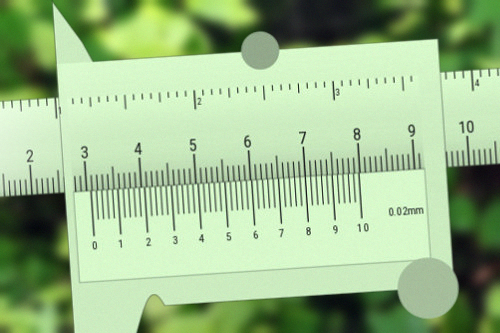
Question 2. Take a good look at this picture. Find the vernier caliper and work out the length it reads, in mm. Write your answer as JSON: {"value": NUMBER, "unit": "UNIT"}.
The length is {"value": 30.8, "unit": "mm"}
